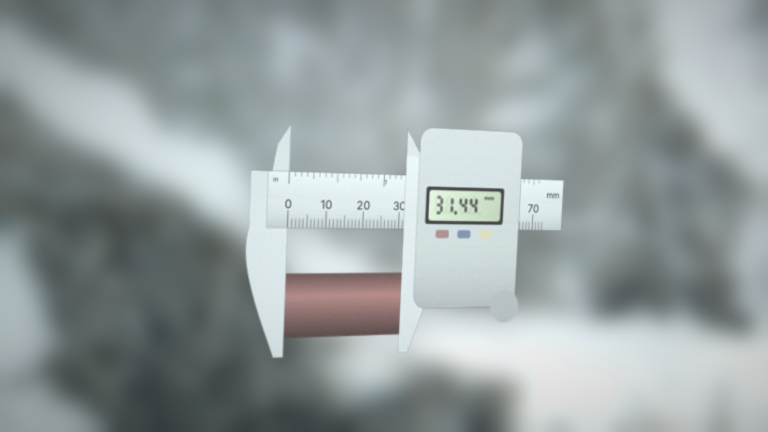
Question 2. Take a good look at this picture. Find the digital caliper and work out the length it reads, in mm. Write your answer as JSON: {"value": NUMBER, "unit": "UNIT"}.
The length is {"value": 31.44, "unit": "mm"}
